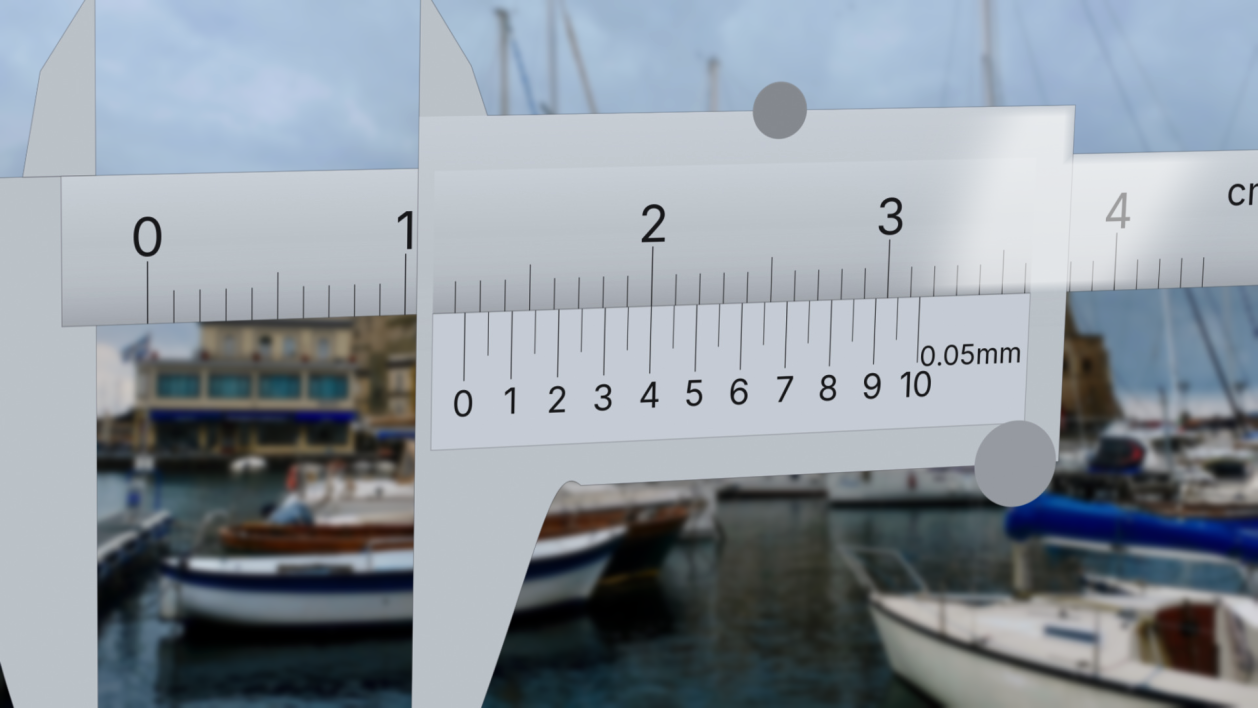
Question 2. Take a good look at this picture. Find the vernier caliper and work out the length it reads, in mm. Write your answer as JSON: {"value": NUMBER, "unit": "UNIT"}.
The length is {"value": 12.40, "unit": "mm"}
